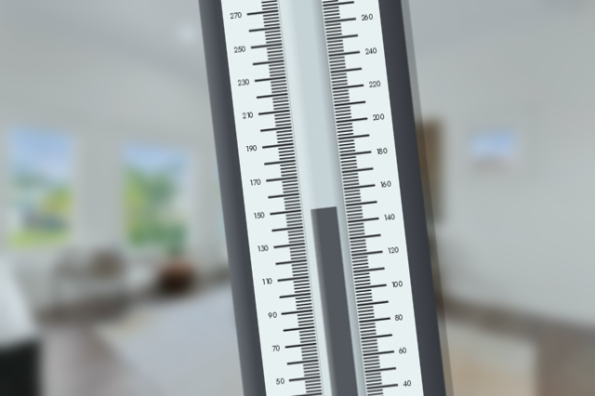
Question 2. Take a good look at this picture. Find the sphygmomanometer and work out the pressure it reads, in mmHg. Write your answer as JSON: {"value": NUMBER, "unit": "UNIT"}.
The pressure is {"value": 150, "unit": "mmHg"}
